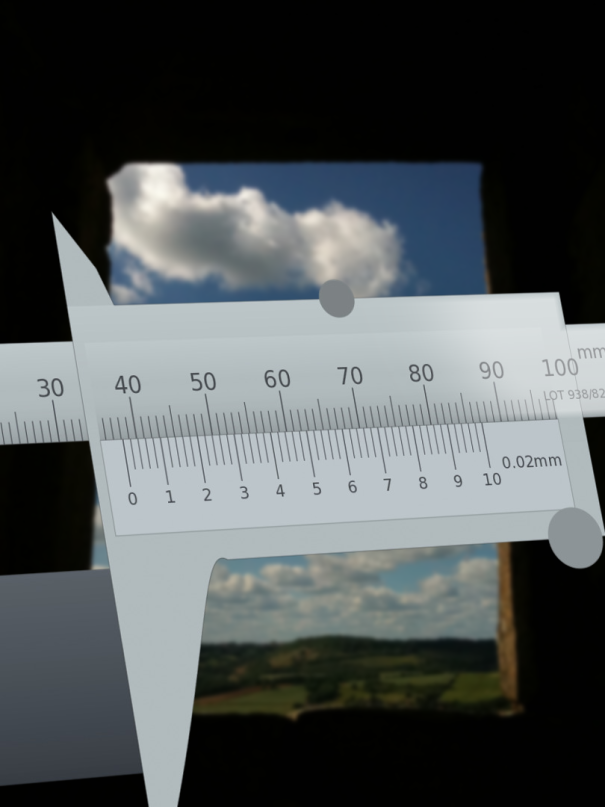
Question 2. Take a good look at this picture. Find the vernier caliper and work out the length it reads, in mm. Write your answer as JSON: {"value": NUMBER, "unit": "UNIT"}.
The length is {"value": 38.2, "unit": "mm"}
